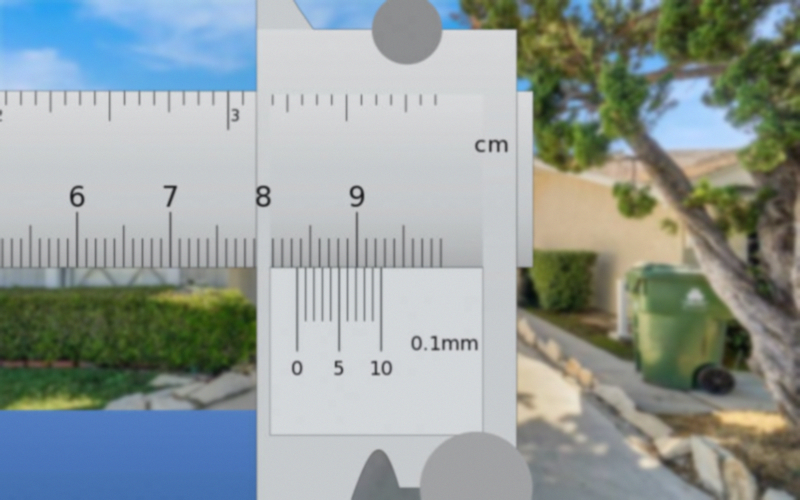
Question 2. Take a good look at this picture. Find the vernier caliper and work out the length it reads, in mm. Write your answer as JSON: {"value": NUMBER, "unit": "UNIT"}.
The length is {"value": 83.6, "unit": "mm"}
